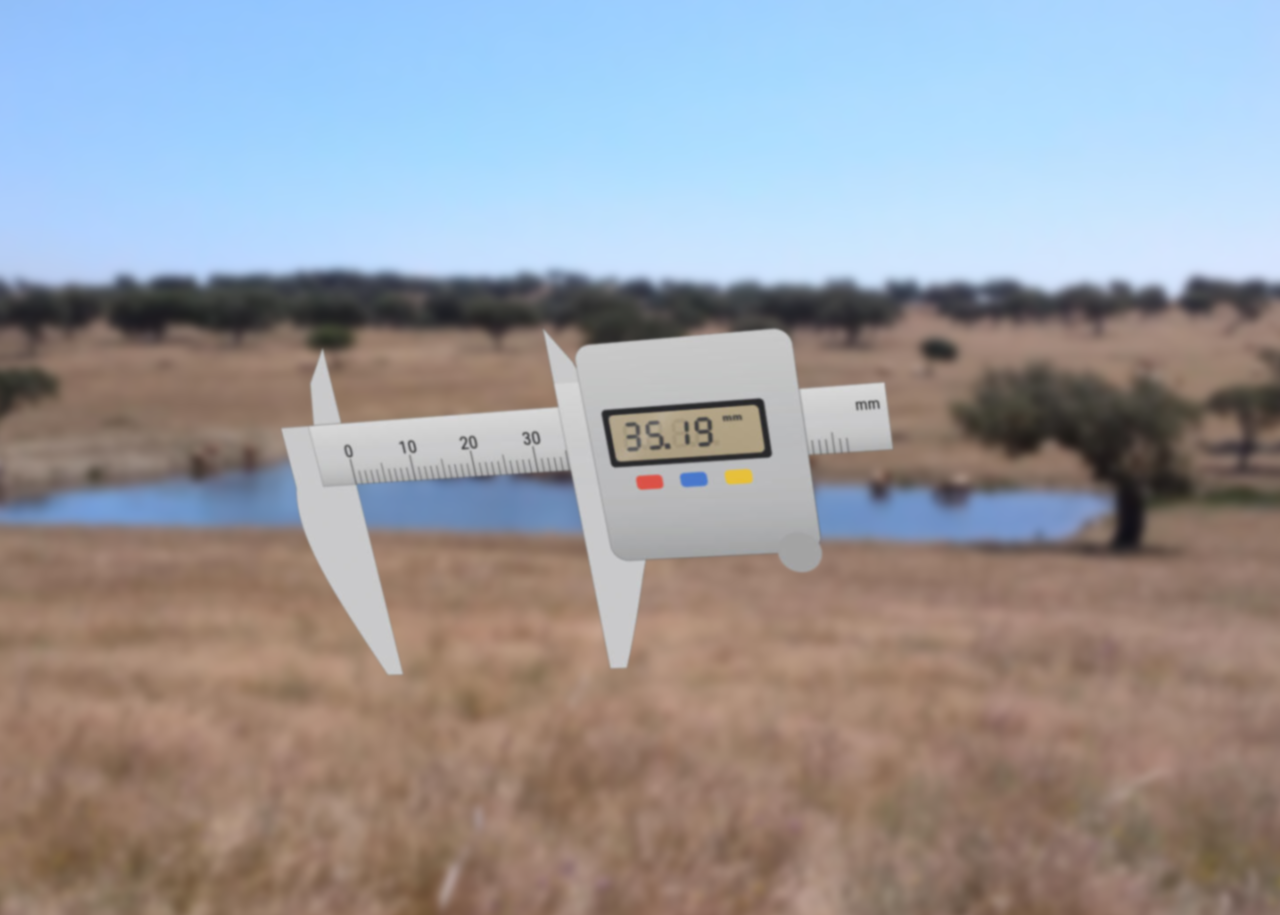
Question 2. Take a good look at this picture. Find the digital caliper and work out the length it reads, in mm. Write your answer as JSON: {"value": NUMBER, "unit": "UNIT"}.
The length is {"value": 35.19, "unit": "mm"}
